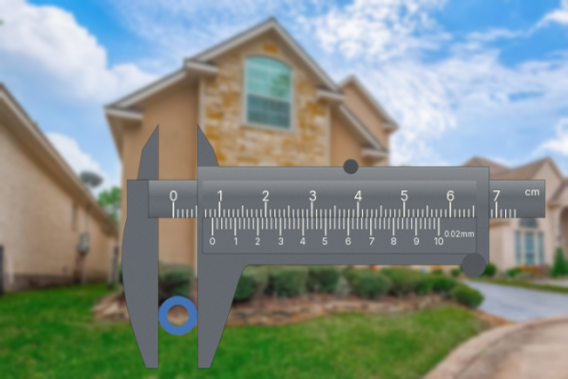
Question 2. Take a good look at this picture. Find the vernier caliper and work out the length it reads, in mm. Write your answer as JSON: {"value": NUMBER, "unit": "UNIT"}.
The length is {"value": 8.5, "unit": "mm"}
